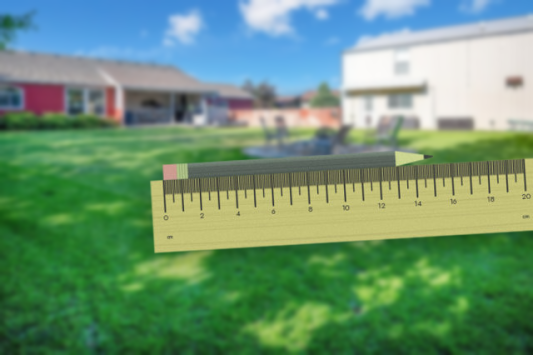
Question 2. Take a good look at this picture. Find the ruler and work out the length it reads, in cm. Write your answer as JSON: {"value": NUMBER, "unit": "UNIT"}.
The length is {"value": 15, "unit": "cm"}
